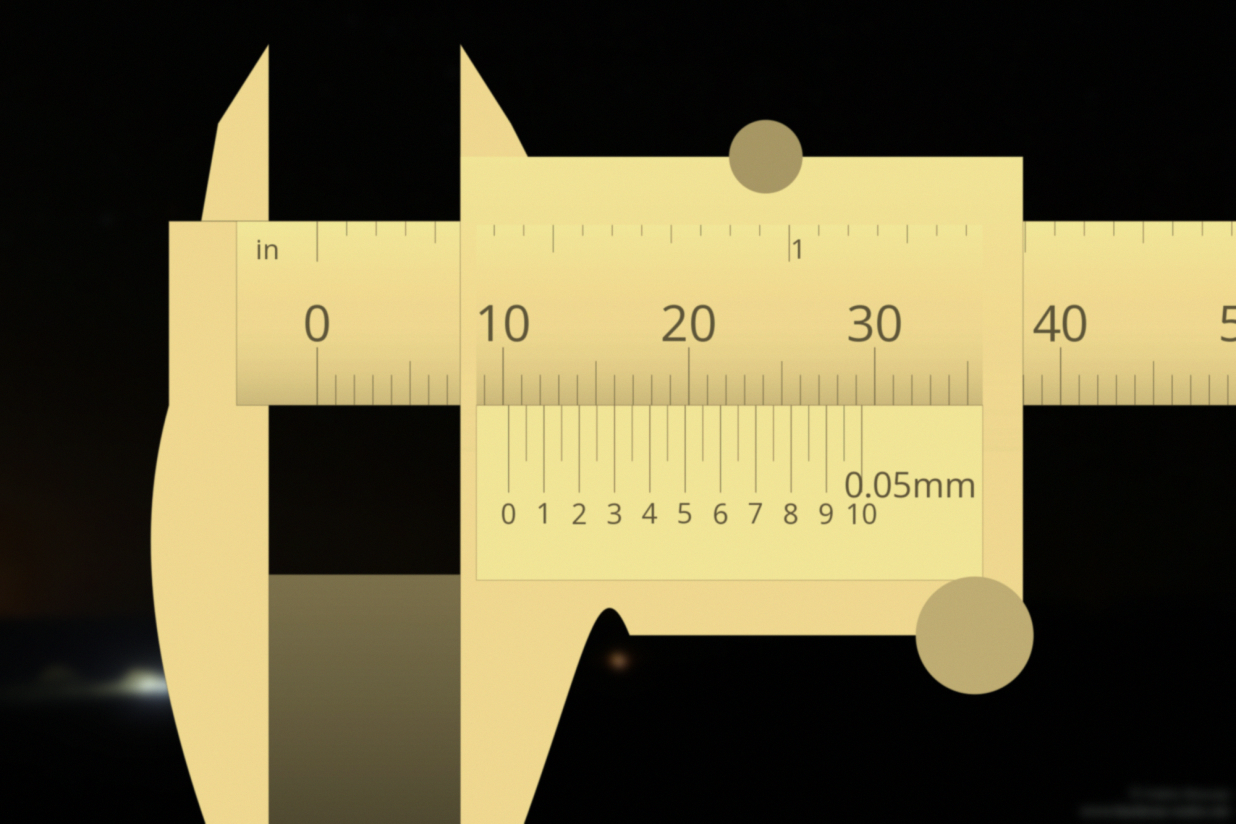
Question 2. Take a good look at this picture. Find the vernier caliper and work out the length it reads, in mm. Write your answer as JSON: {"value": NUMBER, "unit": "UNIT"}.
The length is {"value": 10.3, "unit": "mm"}
